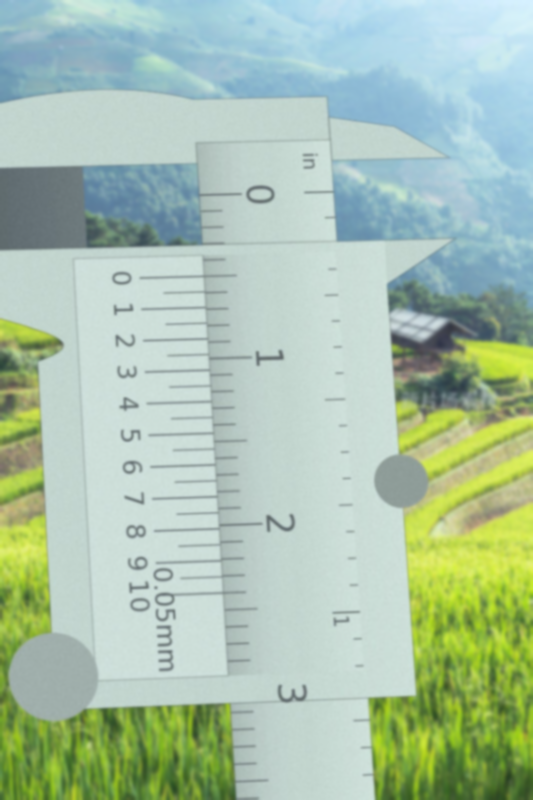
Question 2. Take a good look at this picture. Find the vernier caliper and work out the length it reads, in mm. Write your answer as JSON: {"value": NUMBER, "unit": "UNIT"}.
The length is {"value": 5.0, "unit": "mm"}
